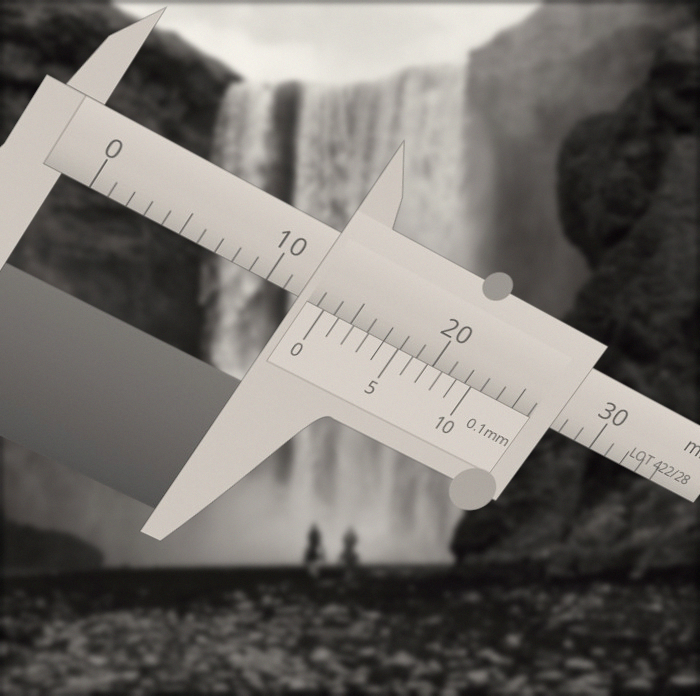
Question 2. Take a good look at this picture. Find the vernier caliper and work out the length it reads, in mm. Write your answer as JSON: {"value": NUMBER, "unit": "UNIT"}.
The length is {"value": 13.4, "unit": "mm"}
